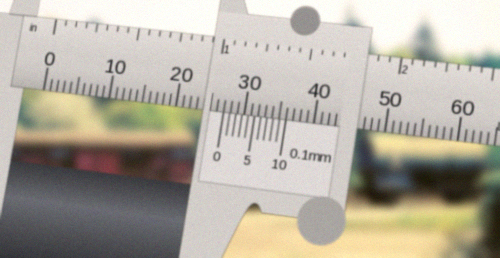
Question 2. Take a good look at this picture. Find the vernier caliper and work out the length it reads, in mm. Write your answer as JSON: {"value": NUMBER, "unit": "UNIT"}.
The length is {"value": 27.0, "unit": "mm"}
